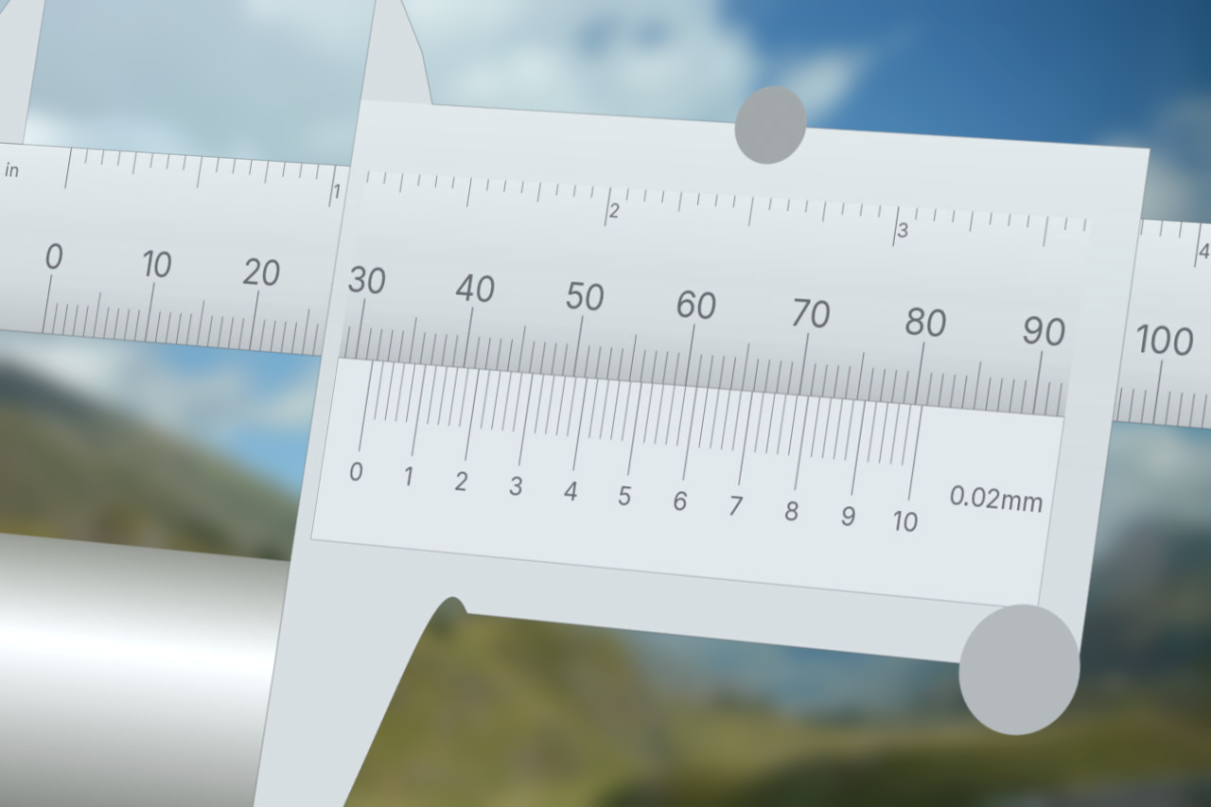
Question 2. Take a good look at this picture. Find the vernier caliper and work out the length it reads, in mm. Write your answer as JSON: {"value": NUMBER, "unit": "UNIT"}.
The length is {"value": 31.6, "unit": "mm"}
